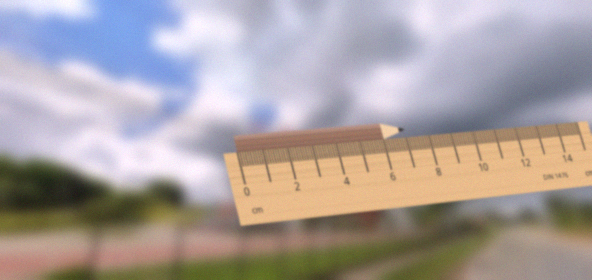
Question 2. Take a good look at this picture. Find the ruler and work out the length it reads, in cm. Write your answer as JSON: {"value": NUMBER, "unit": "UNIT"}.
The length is {"value": 7, "unit": "cm"}
